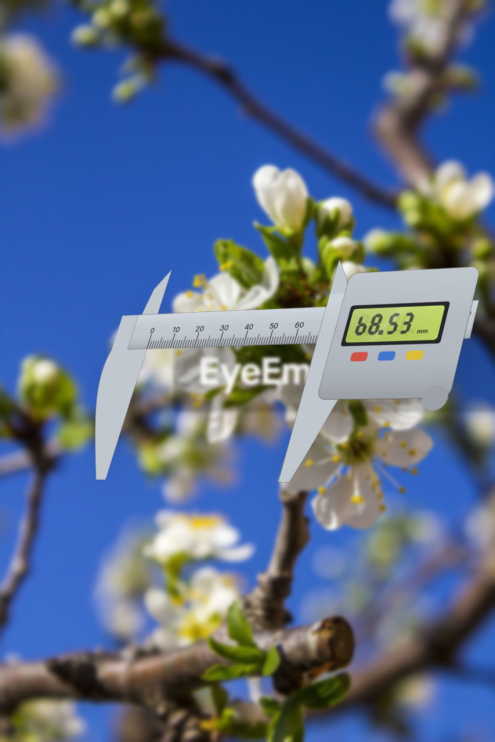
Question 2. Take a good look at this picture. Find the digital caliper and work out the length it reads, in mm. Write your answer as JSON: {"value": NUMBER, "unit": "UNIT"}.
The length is {"value": 68.53, "unit": "mm"}
